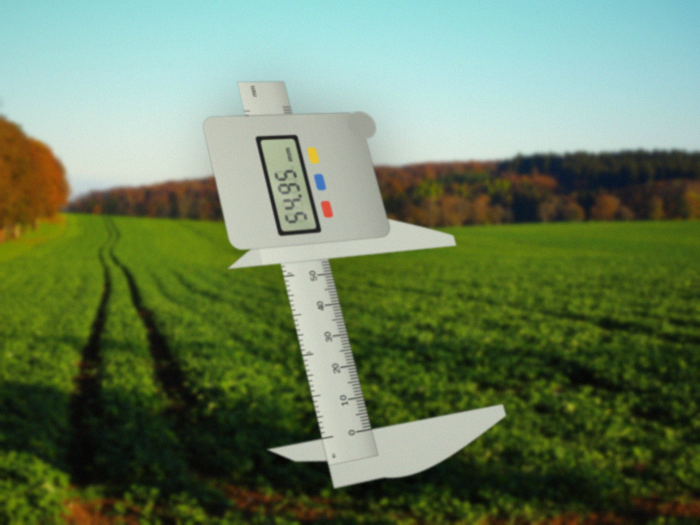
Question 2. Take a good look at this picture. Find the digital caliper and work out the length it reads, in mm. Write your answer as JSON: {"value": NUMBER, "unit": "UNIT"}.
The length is {"value": 54.95, "unit": "mm"}
